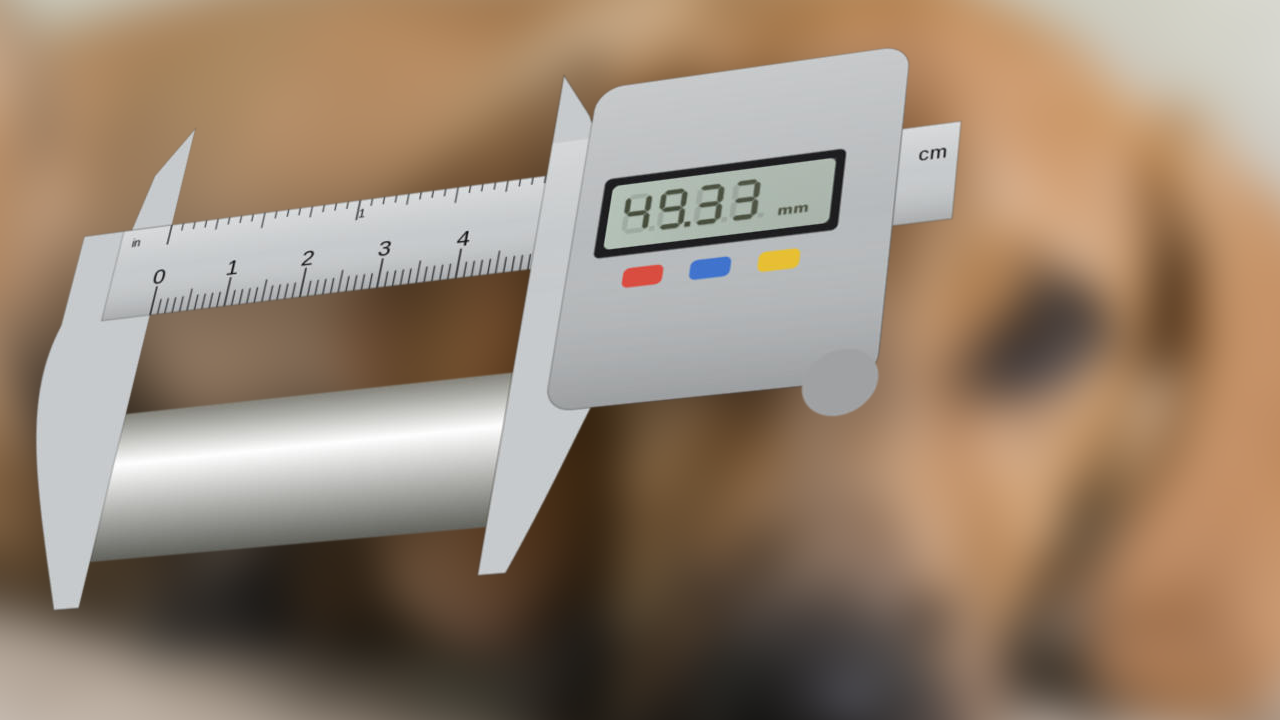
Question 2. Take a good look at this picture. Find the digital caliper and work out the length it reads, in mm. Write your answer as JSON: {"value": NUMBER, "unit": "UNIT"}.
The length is {"value": 49.33, "unit": "mm"}
